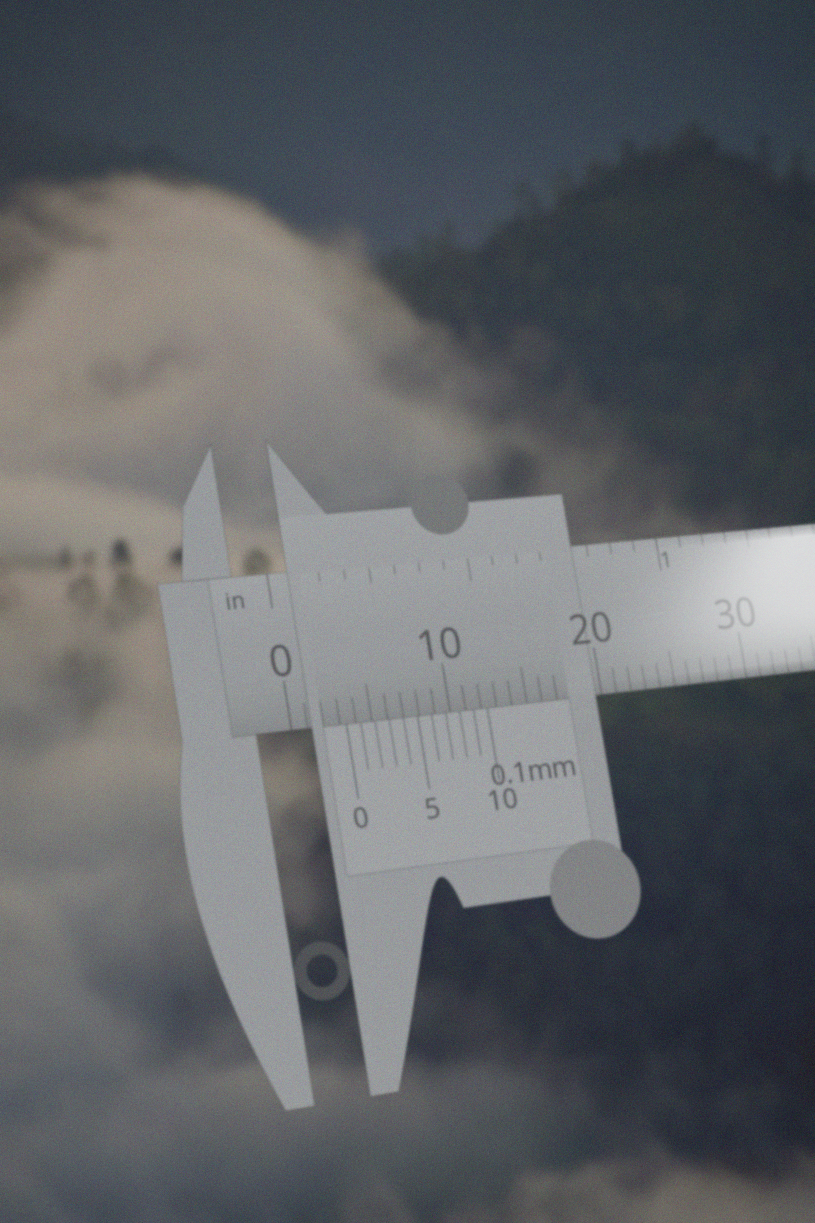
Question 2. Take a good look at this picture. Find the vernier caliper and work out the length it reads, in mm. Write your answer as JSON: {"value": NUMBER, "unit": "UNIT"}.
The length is {"value": 3.4, "unit": "mm"}
